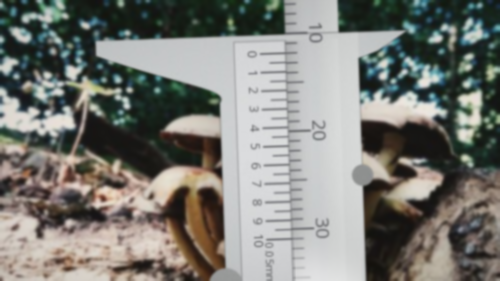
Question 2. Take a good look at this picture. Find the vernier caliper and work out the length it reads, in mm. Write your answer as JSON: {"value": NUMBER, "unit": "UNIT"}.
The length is {"value": 12.0, "unit": "mm"}
